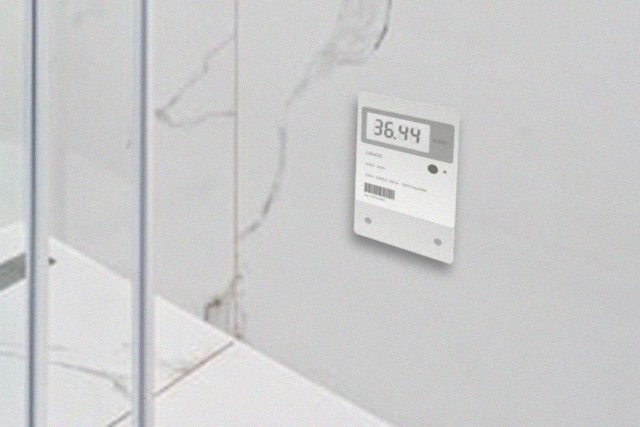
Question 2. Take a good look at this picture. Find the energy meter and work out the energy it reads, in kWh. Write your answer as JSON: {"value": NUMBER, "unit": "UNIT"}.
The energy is {"value": 36.44, "unit": "kWh"}
